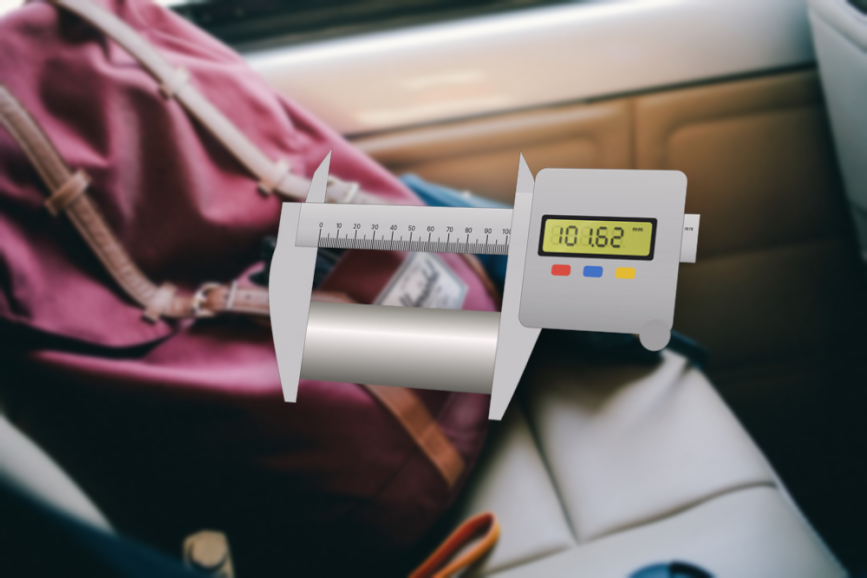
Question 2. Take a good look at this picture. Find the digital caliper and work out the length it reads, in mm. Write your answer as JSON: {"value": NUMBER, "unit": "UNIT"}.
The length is {"value": 101.62, "unit": "mm"}
